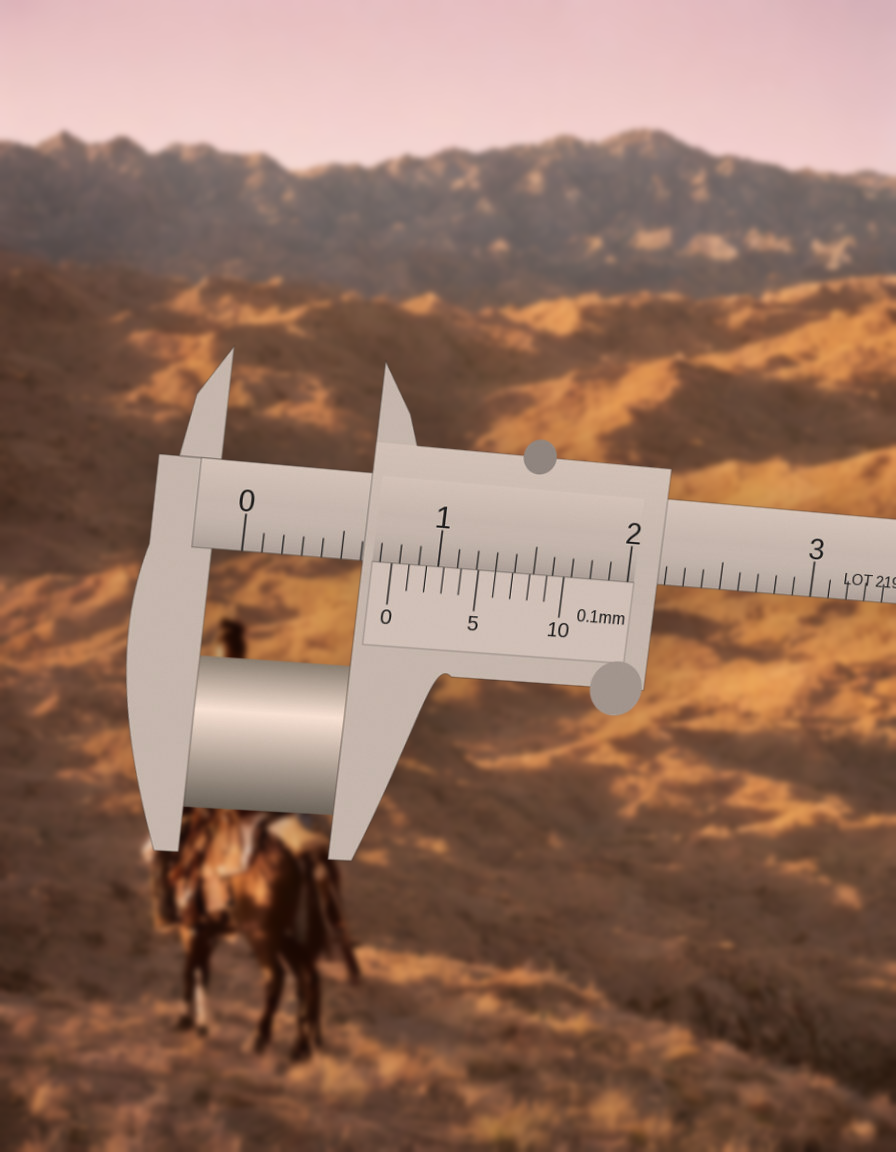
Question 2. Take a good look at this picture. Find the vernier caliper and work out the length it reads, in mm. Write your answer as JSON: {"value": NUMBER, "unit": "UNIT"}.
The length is {"value": 7.6, "unit": "mm"}
